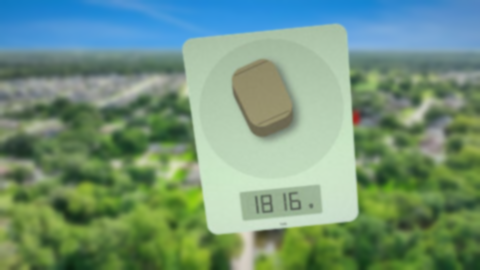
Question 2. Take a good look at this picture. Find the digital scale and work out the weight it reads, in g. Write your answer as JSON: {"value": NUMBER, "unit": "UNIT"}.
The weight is {"value": 1816, "unit": "g"}
